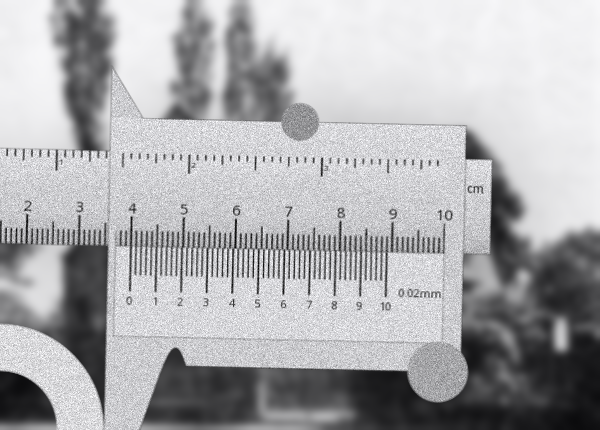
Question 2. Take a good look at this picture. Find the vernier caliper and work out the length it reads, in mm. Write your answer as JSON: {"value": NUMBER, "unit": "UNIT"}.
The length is {"value": 40.0, "unit": "mm"}
